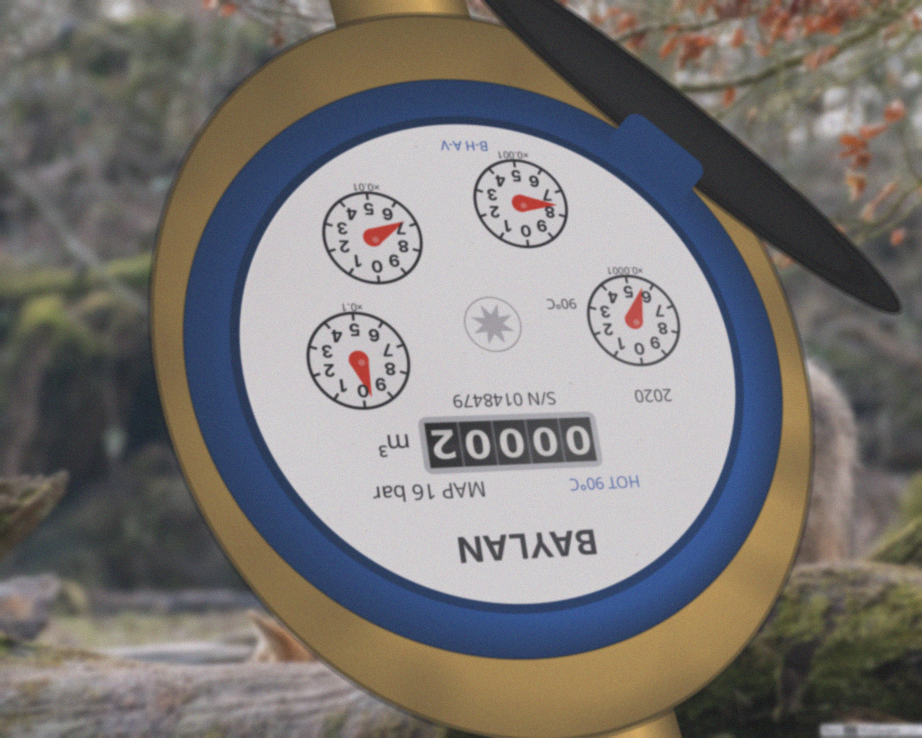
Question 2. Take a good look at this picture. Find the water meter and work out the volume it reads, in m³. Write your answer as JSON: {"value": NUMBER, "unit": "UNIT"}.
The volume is {"value": 1.9675, "unit": "m³"}
